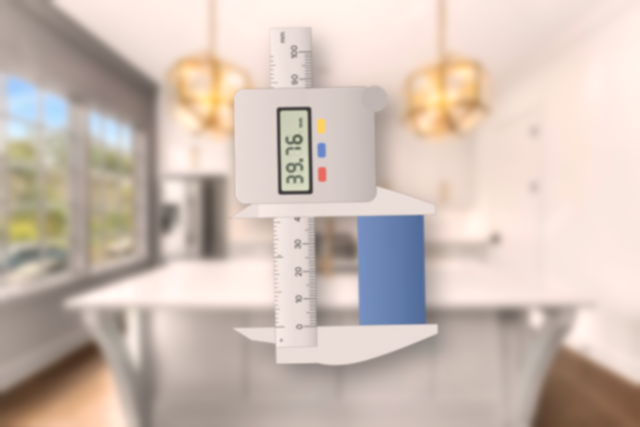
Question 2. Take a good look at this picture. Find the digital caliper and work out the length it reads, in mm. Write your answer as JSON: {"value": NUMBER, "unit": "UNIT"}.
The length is {"value": 39.76, "unit": "mm"}
